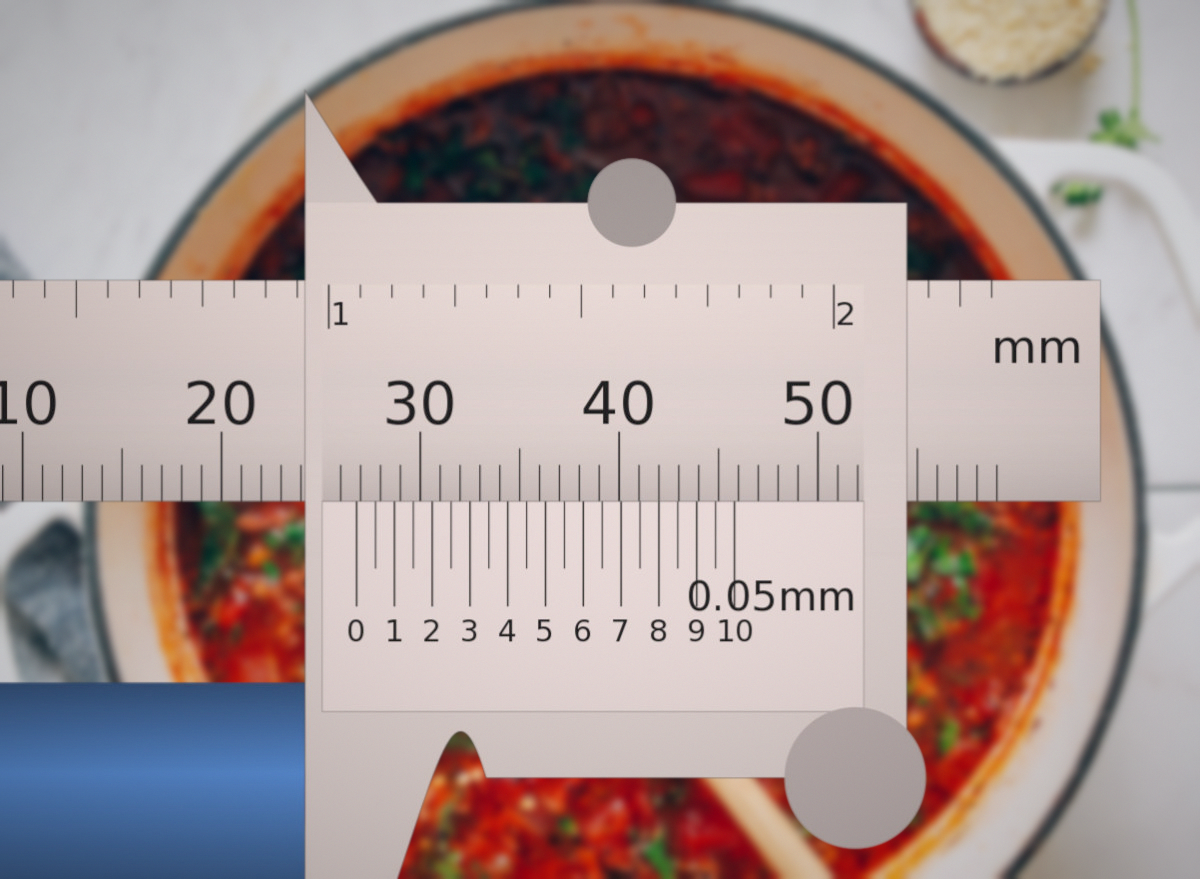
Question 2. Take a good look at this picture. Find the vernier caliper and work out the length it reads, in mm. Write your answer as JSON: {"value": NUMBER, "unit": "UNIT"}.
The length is {"value": 26.8, "unit": "mm"}
